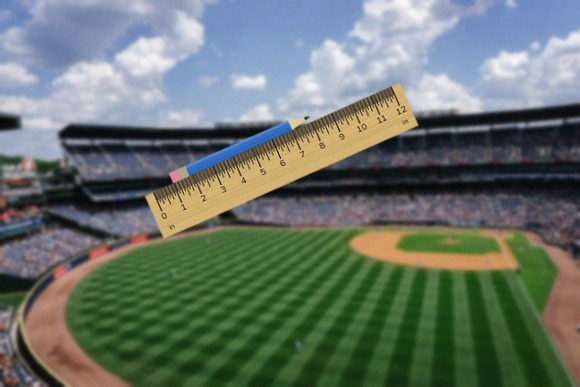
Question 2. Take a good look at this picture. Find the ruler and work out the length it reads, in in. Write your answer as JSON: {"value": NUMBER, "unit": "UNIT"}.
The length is {"value": 7, "unit": "in"}
